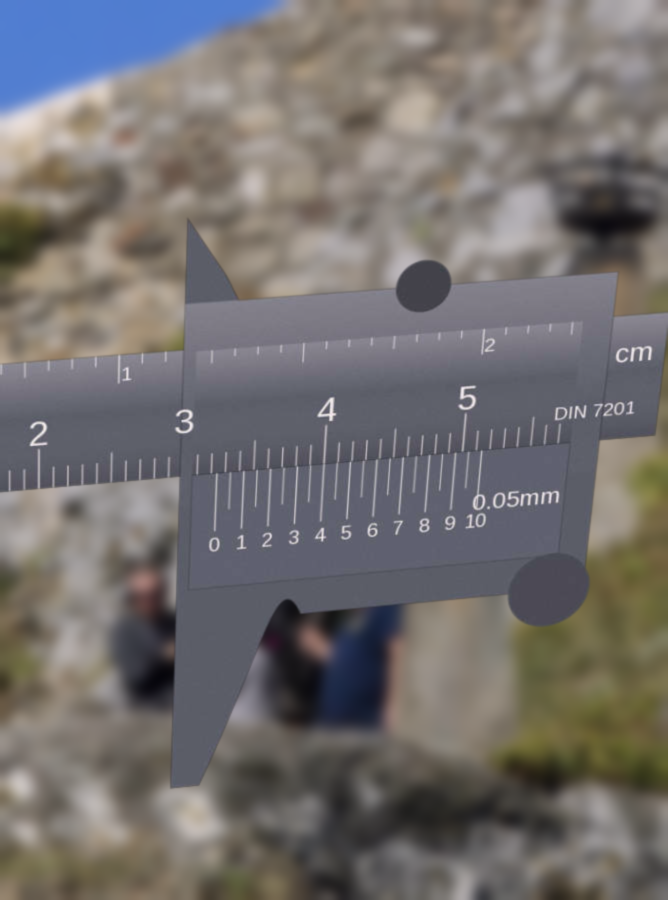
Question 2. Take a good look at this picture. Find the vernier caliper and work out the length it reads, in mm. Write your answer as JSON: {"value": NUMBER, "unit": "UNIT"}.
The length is {"value": 32.4, "unit": "mm"}
